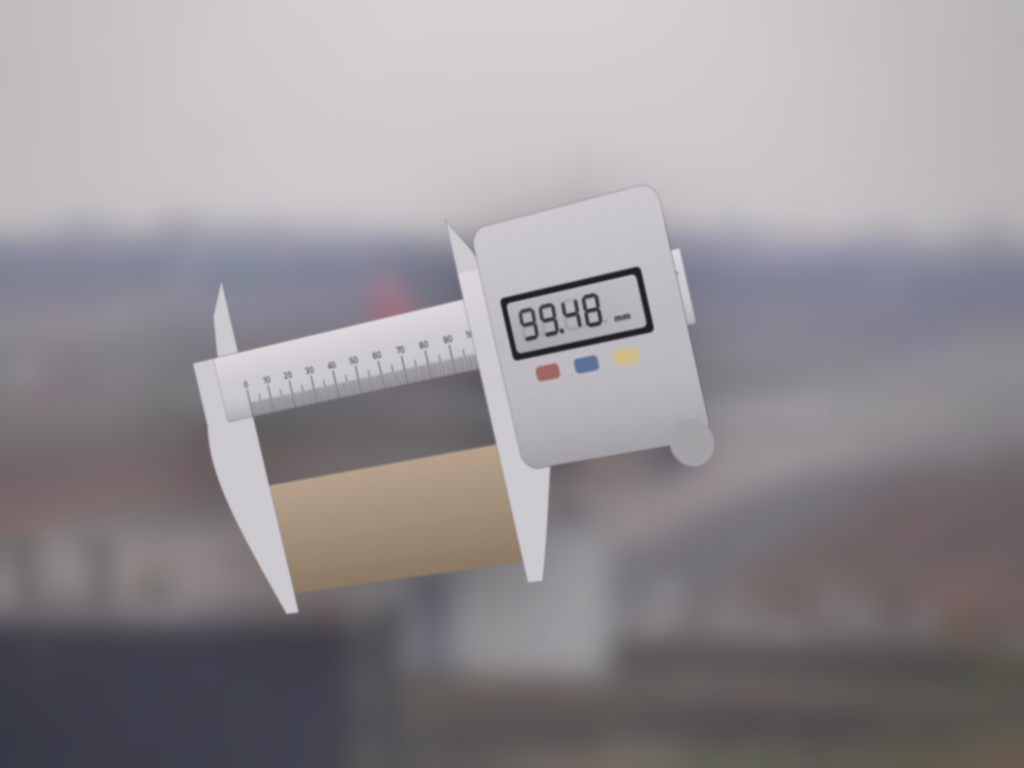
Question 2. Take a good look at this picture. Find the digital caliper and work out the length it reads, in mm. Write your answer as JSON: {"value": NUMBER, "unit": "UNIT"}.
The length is {"value": 99.48, "unit": "mm"}
